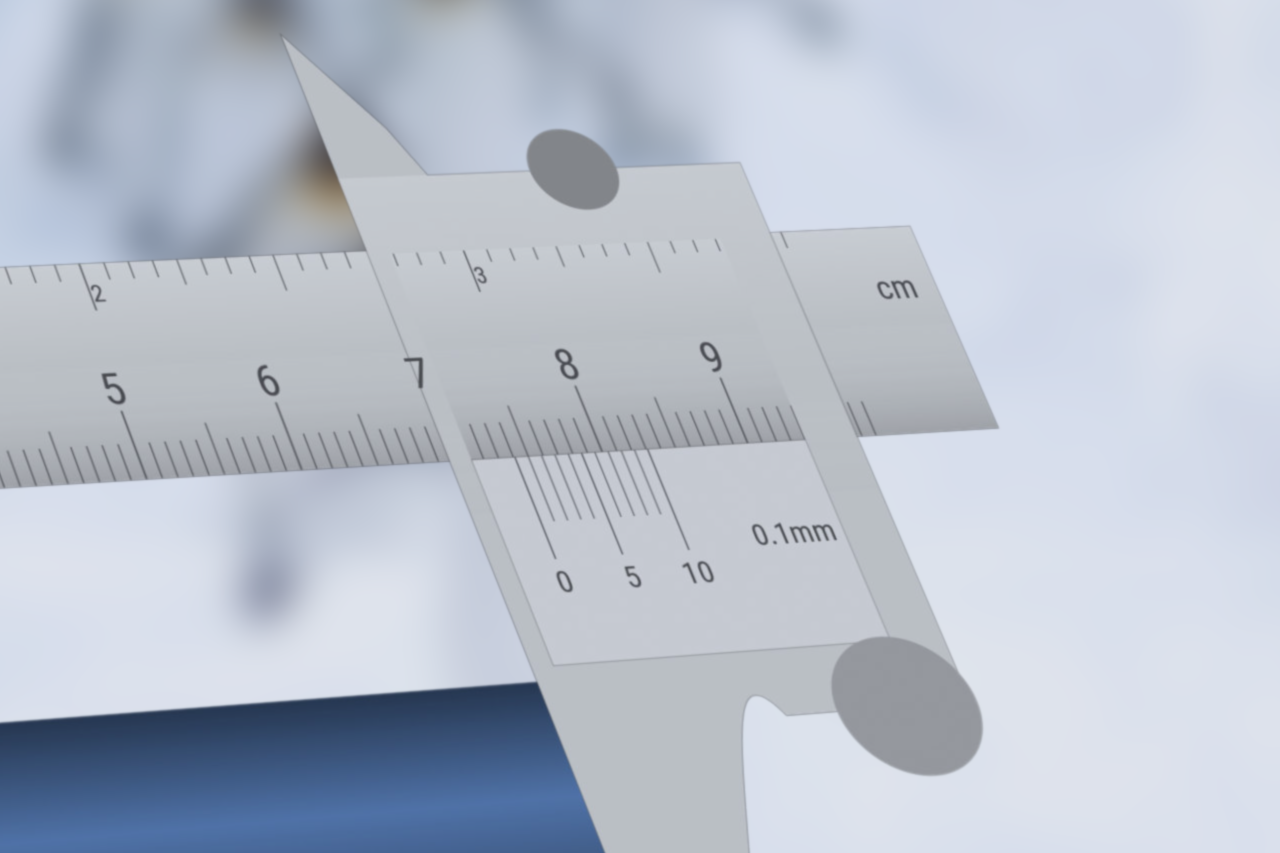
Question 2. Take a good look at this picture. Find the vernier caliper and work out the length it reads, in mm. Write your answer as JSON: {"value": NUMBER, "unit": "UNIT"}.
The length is {"value": 74.1, "unit": "mm"}
